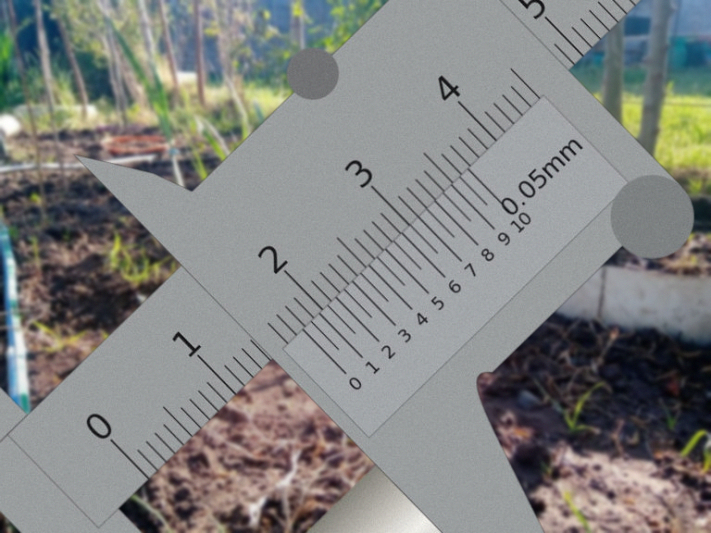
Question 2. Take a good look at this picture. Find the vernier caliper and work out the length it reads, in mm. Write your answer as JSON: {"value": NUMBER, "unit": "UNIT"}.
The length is {"value": 17.7, "unit": "mm"}
